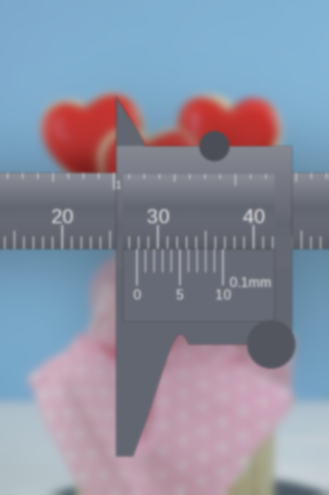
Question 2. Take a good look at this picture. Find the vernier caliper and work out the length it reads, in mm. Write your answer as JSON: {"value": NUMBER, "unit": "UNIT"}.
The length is {"value": 27.8, "unit": "mm"}
